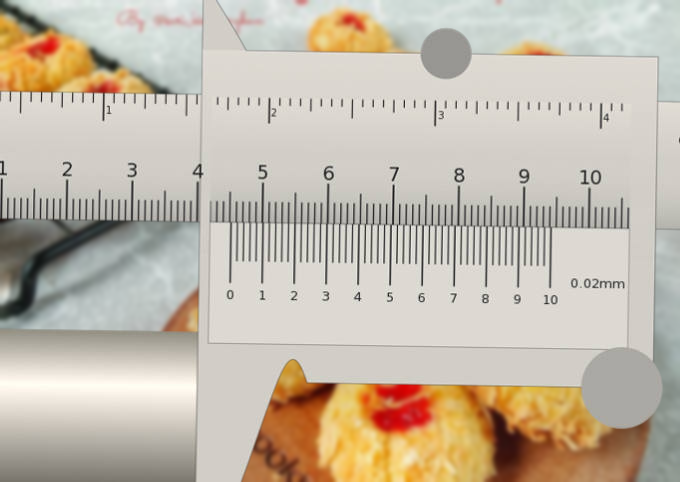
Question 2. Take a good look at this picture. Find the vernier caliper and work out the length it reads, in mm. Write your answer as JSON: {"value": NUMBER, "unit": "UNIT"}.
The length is {"value": 45.2, "unit": "mm"}
